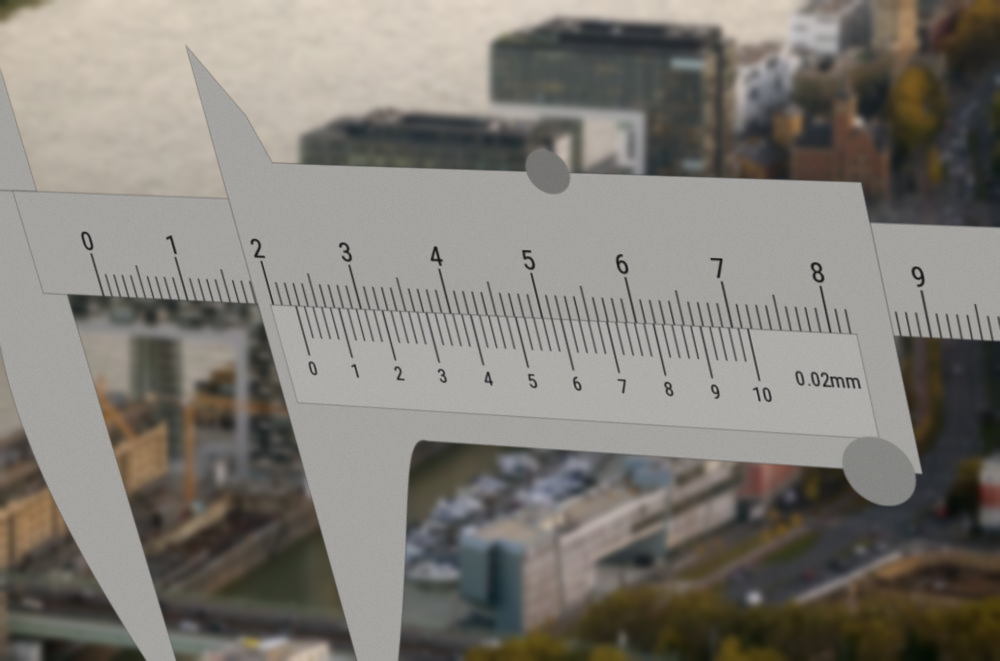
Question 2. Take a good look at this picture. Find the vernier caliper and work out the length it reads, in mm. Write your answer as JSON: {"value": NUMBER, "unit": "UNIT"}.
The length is {"value": 22.6, "unit": "mm"}
